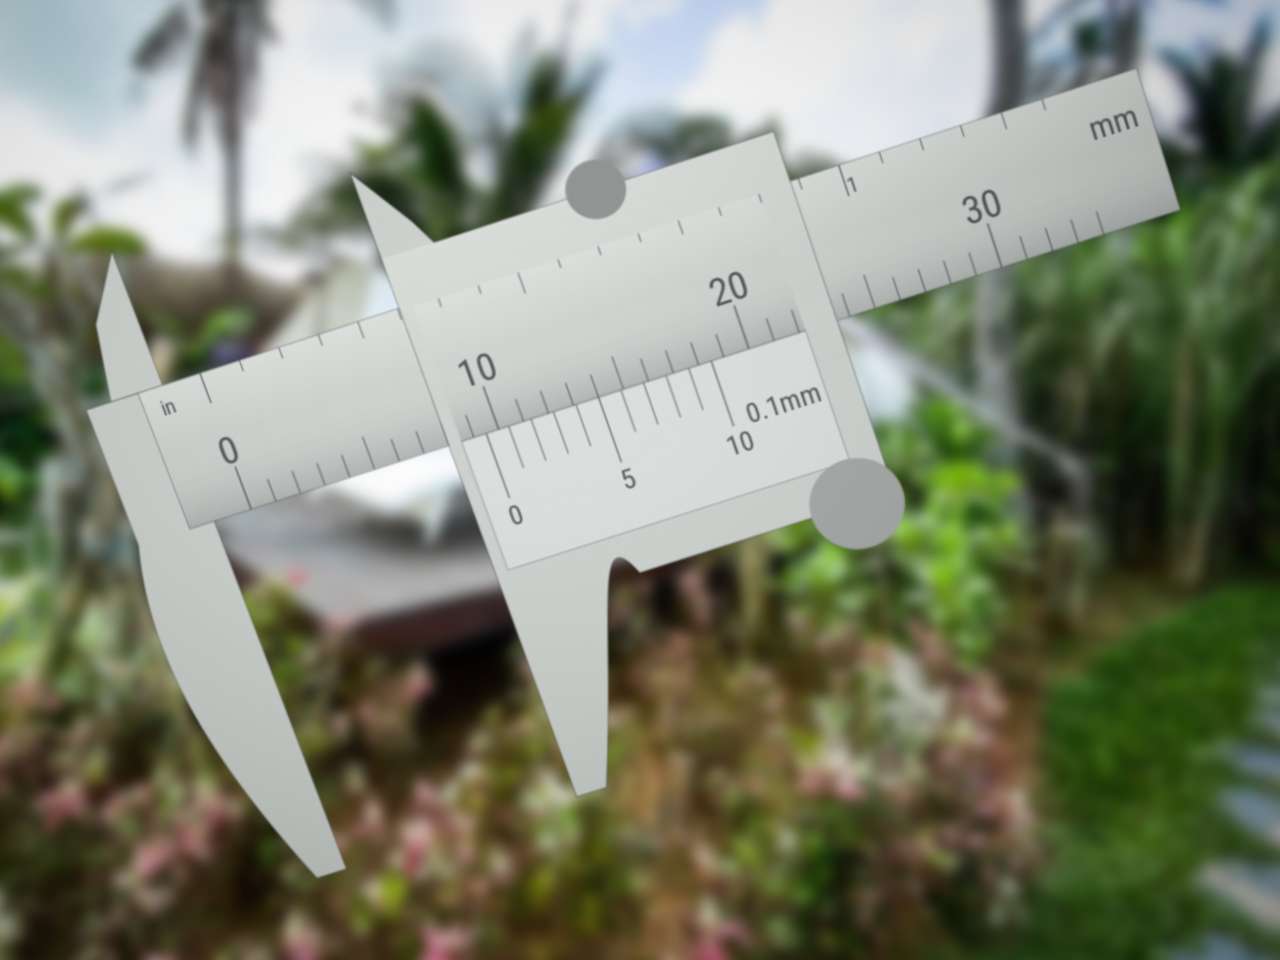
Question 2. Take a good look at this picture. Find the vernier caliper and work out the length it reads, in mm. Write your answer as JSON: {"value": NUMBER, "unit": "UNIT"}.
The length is {"value": 9.5, "unit": "mm"}
